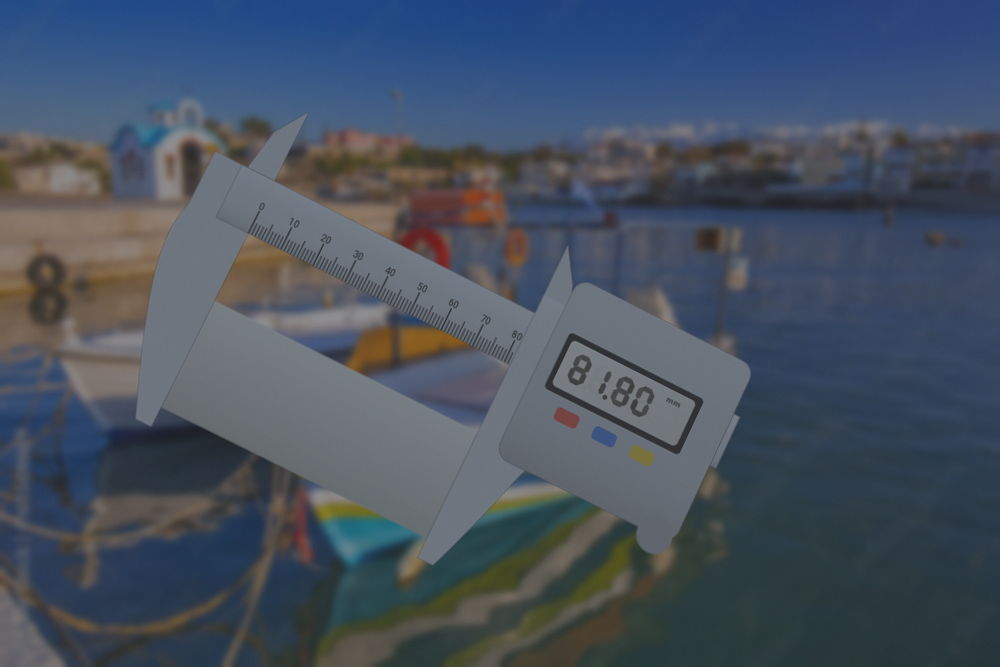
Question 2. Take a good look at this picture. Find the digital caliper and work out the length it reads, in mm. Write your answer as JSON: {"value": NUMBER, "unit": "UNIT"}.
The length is {"value": 81.80, "unit": "mm"}
